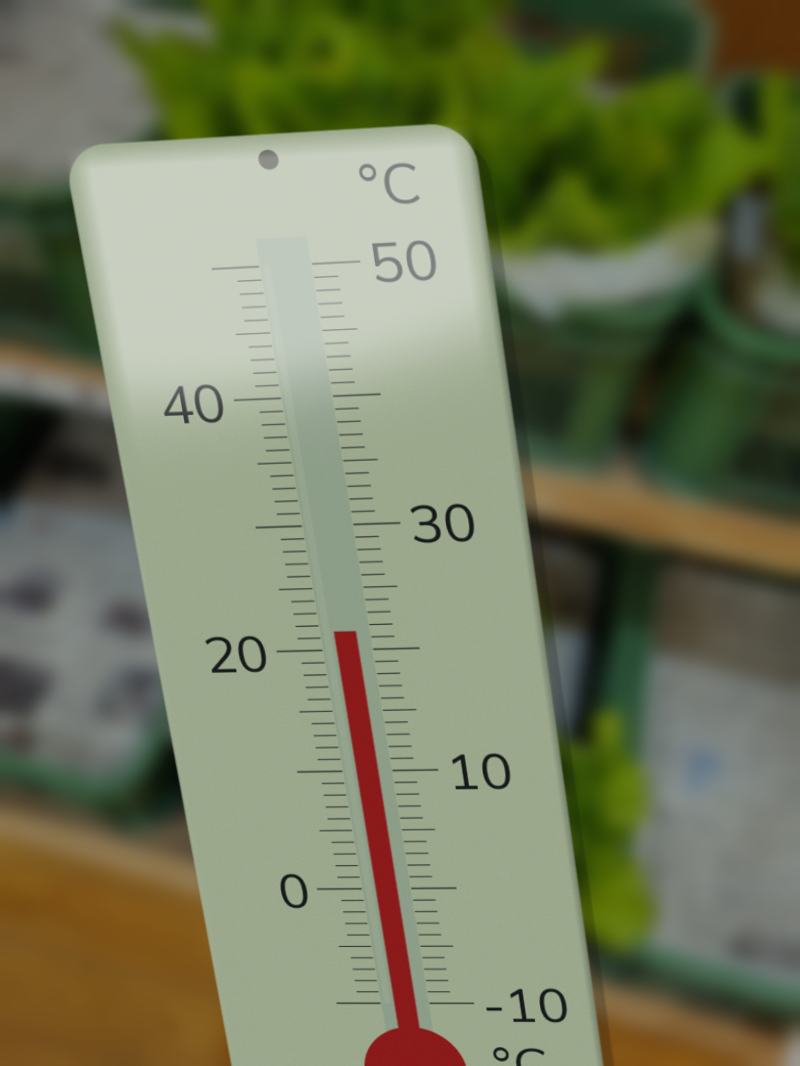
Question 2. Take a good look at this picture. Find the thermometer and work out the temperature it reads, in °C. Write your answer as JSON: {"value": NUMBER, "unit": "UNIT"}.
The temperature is {"value": 21.5, "unit": "°C"}
